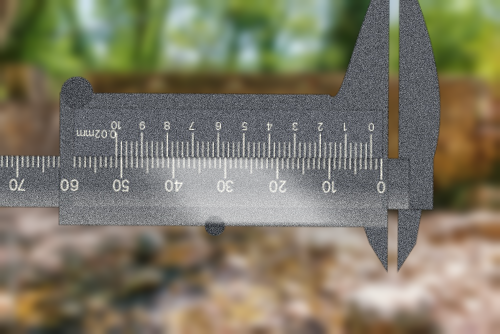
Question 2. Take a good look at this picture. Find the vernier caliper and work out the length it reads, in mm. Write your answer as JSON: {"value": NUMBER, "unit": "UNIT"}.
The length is {"value": 2.0, "unit": "mm"}
